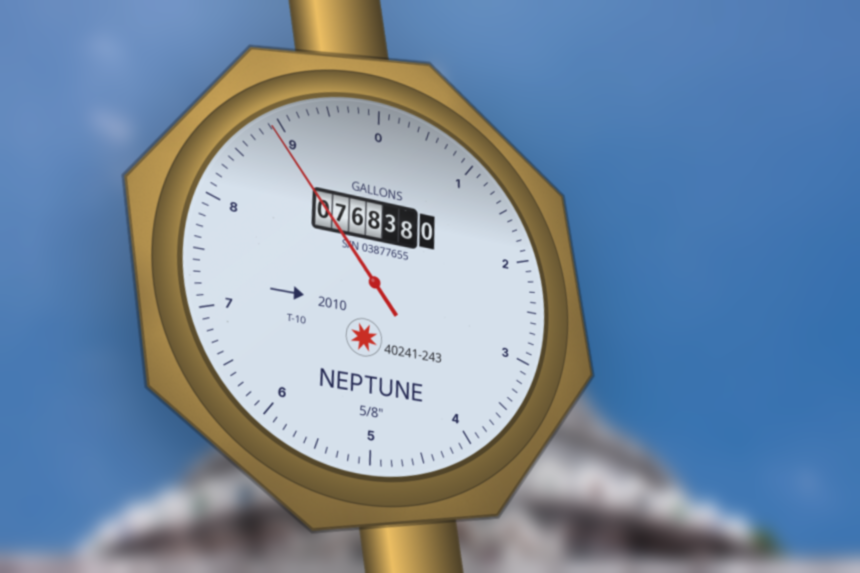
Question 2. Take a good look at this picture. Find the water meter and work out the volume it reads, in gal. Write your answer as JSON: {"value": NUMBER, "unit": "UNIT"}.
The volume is {"value": 768378.9, "unit": "gal"}
